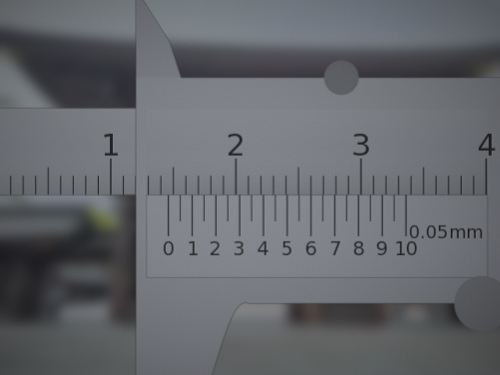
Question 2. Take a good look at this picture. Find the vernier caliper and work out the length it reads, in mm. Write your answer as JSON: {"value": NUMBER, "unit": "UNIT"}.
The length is {"value": 14.6, "unit": "mm"}
